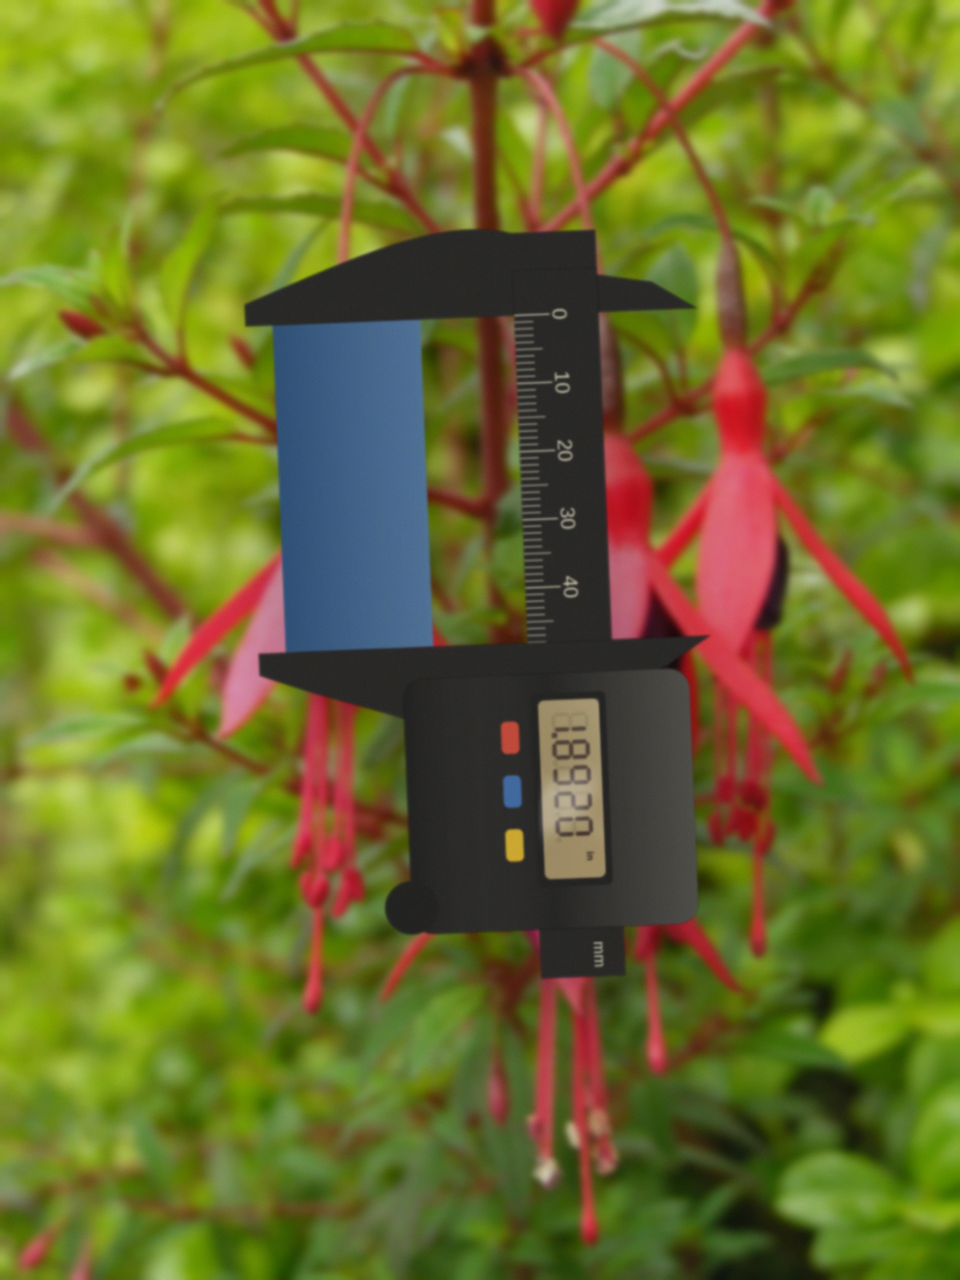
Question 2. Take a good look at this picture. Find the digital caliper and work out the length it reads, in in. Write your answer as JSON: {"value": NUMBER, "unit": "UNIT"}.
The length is {"value": 1.8920, "unit": "in"}
